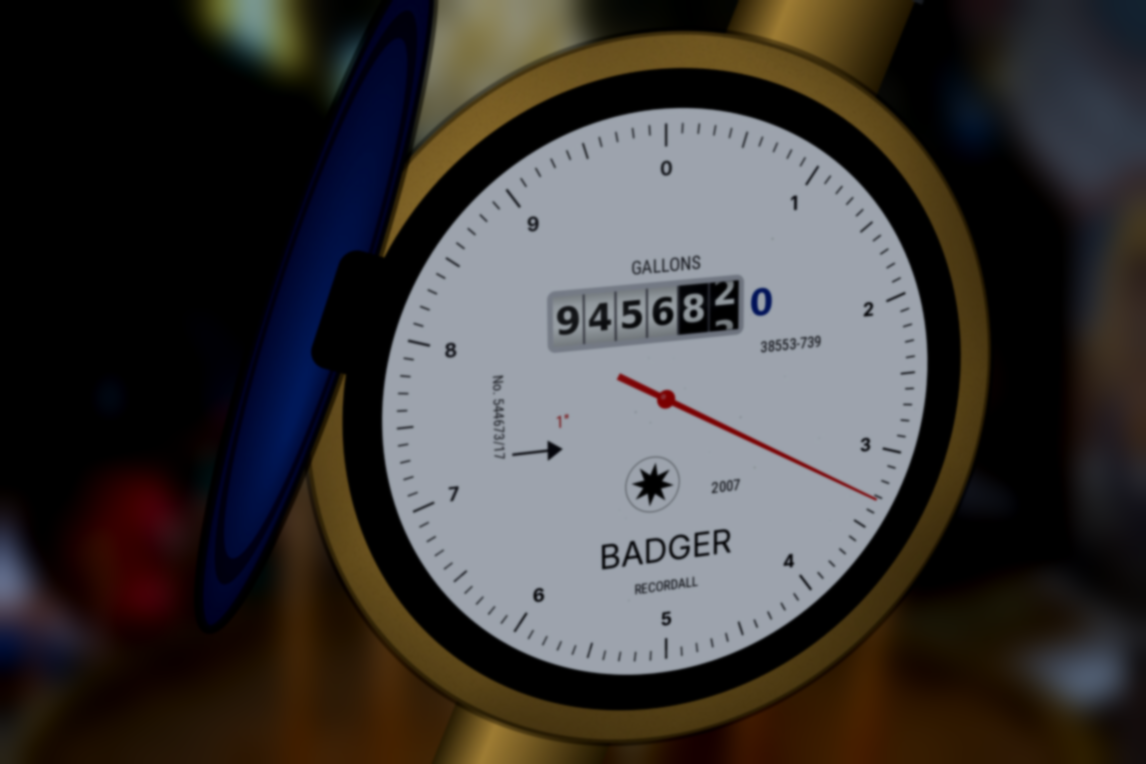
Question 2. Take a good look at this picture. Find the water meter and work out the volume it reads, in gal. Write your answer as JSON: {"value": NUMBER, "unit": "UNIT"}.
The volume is {"value": 9456823.3, "unit": "gal"}
